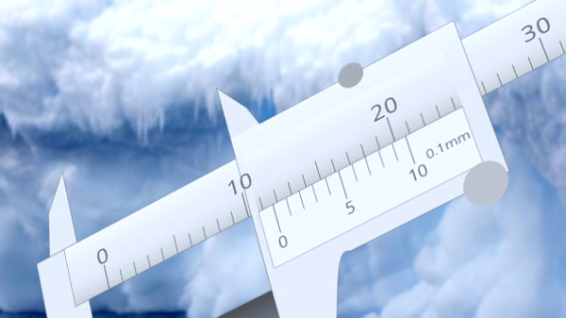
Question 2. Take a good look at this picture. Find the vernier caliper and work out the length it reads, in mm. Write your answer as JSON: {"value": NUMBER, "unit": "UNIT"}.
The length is {"value": 11.7, "unit": "mm"}
